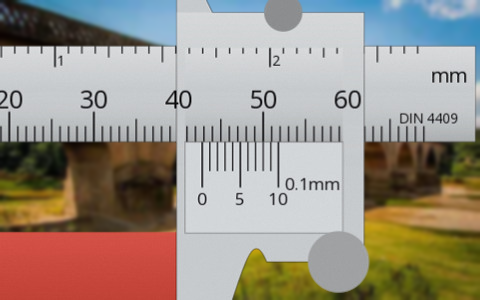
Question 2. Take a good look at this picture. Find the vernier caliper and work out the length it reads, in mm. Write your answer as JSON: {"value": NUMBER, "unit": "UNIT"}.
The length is {"value": 42.8, "unit": "mm"}
